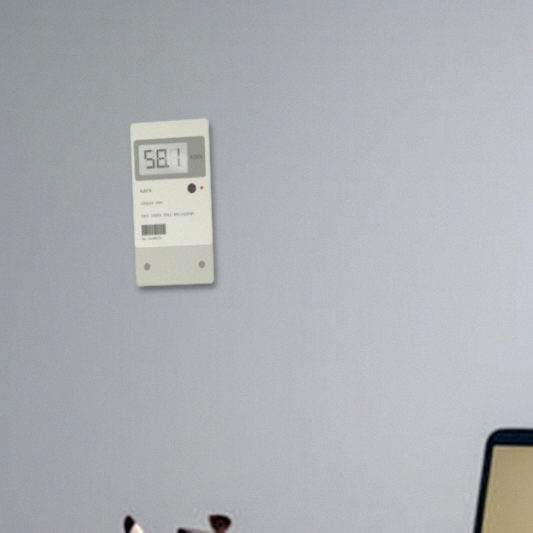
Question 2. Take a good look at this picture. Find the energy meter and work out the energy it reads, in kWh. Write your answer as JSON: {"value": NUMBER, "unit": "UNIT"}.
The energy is {"value": 58.1, "unit": "kWh"}
